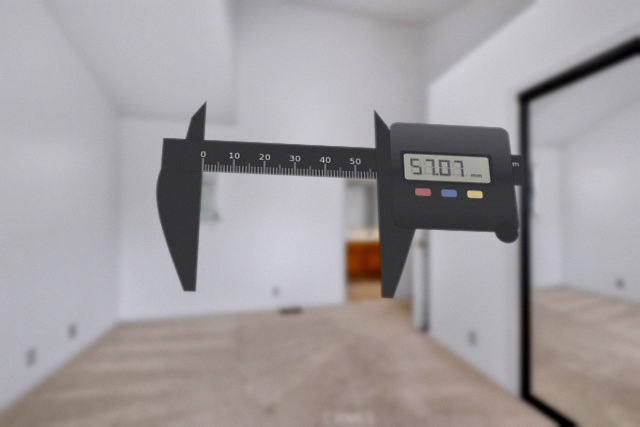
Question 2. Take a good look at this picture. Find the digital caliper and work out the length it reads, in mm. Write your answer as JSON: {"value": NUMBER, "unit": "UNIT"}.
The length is {"value": 57.07, "unit": "mm"}
